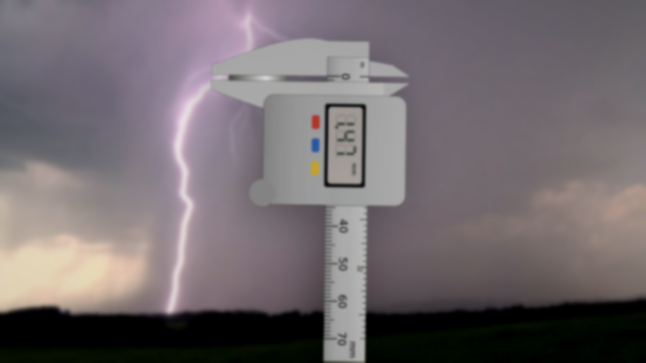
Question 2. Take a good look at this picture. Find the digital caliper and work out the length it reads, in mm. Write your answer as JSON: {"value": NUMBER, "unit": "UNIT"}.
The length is {"value": 1.47, "unit": "mm"}
